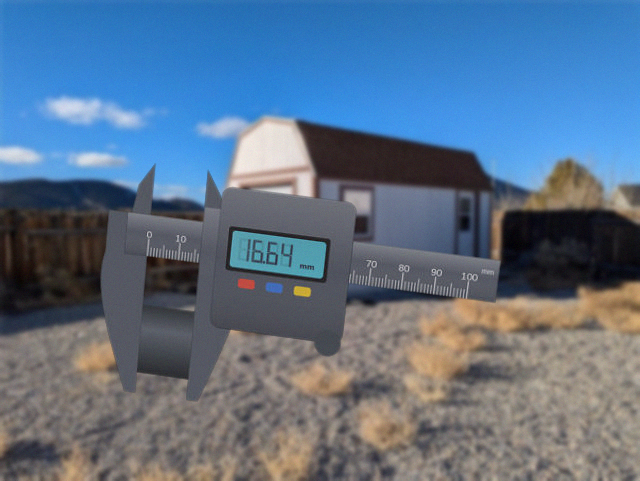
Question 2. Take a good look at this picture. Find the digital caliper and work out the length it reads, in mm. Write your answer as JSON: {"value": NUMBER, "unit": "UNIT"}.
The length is {"value": 16.64, "unit": "mm"}
